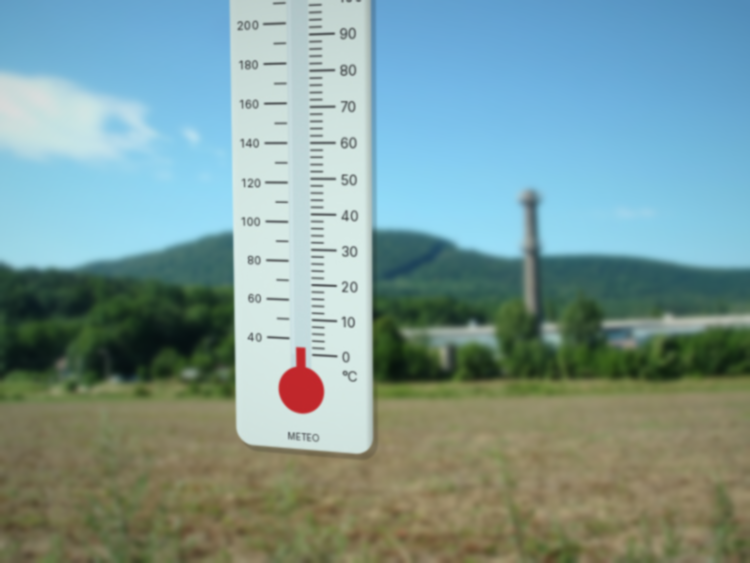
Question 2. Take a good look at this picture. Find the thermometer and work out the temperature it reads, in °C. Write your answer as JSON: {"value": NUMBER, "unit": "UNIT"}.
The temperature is {"value": 2, "unit": "°C"}
